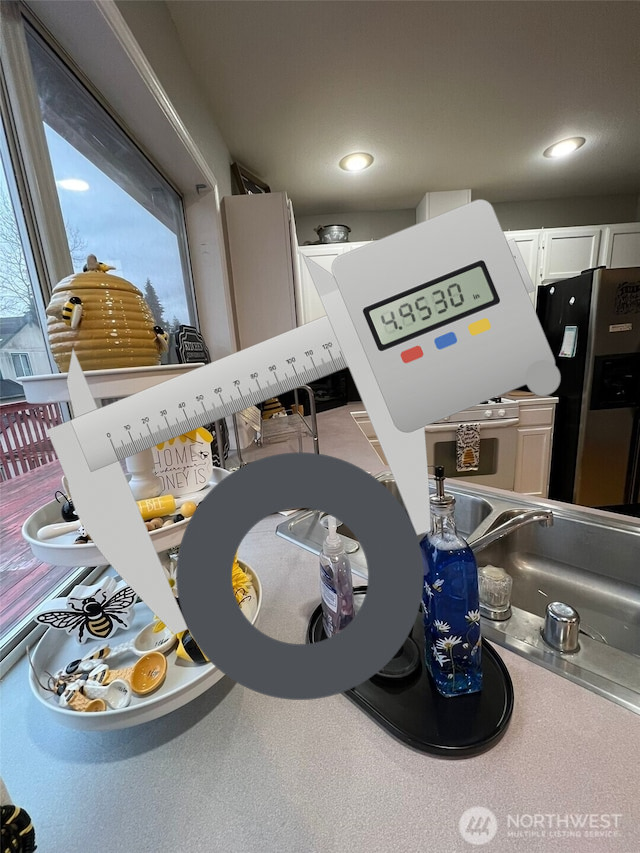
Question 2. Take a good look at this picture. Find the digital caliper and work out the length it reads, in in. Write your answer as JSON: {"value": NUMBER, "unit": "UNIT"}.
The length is {"value": 4.9530, "unit": "in"}
